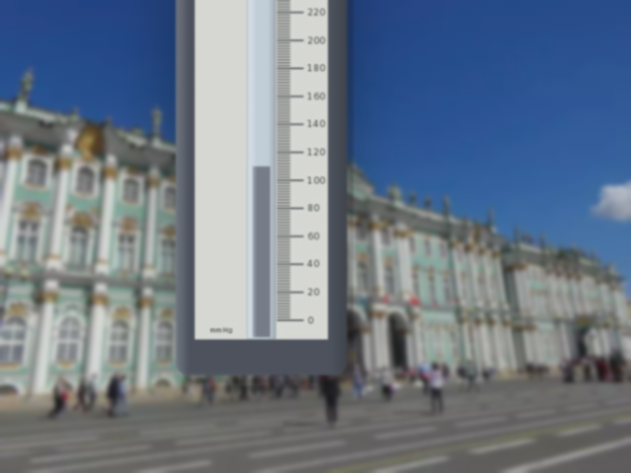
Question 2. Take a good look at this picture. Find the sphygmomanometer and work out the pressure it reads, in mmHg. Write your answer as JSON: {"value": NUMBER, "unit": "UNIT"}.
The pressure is {"value": 110, "unit": "mmHg"}
